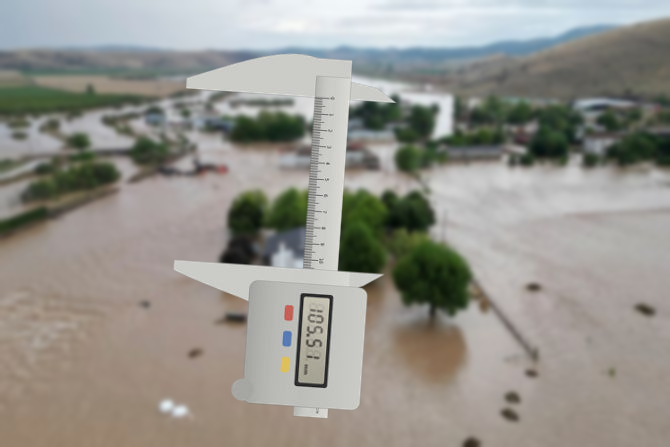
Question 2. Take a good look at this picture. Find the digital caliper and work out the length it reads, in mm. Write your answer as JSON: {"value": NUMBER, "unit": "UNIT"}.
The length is {"value": 105.51, "unit": "mm"}
